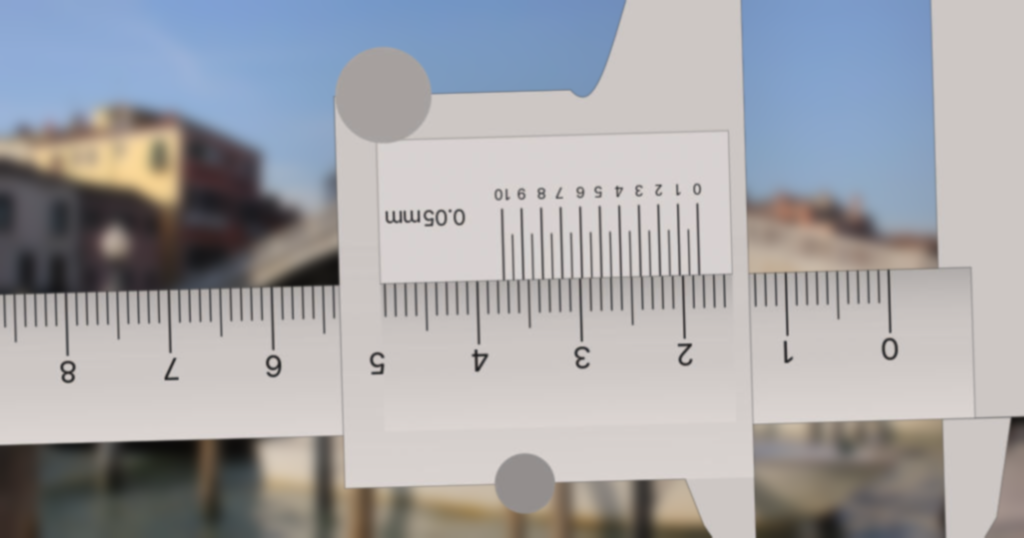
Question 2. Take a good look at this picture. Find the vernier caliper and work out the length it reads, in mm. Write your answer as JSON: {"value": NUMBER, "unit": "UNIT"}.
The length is {"value": 18.4, "unit": "mm"}
